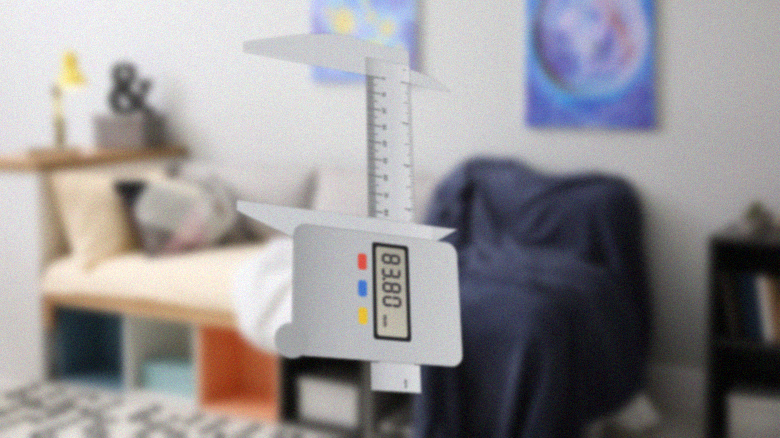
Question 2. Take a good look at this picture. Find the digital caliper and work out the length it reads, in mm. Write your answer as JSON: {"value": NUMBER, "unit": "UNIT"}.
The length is {"value": 83.80, "unit": "mm"}
